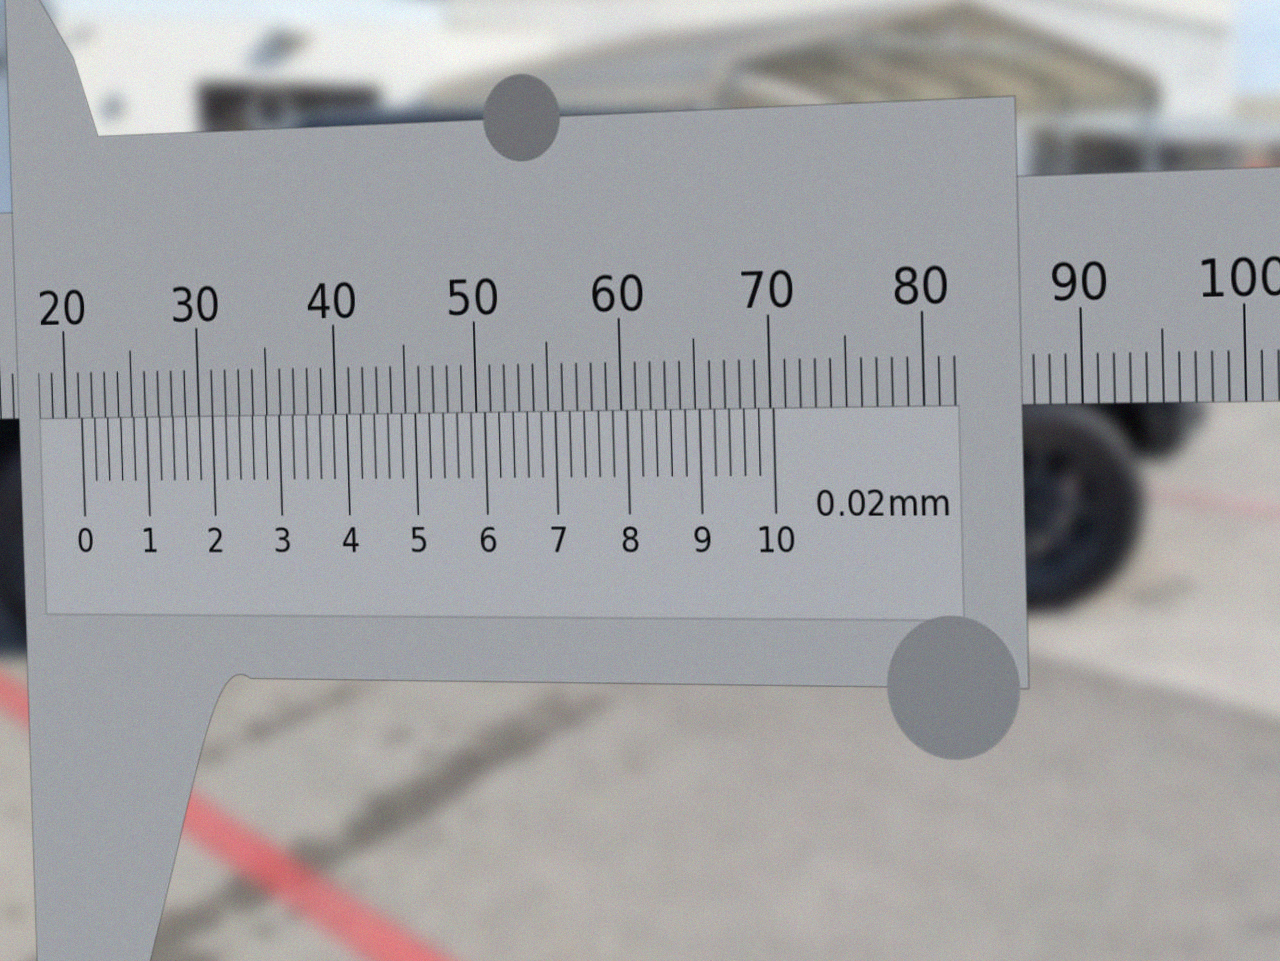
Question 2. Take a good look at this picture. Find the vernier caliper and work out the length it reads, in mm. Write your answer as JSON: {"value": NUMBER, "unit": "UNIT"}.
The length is {"value": 21.2, "unit": "mm"}
